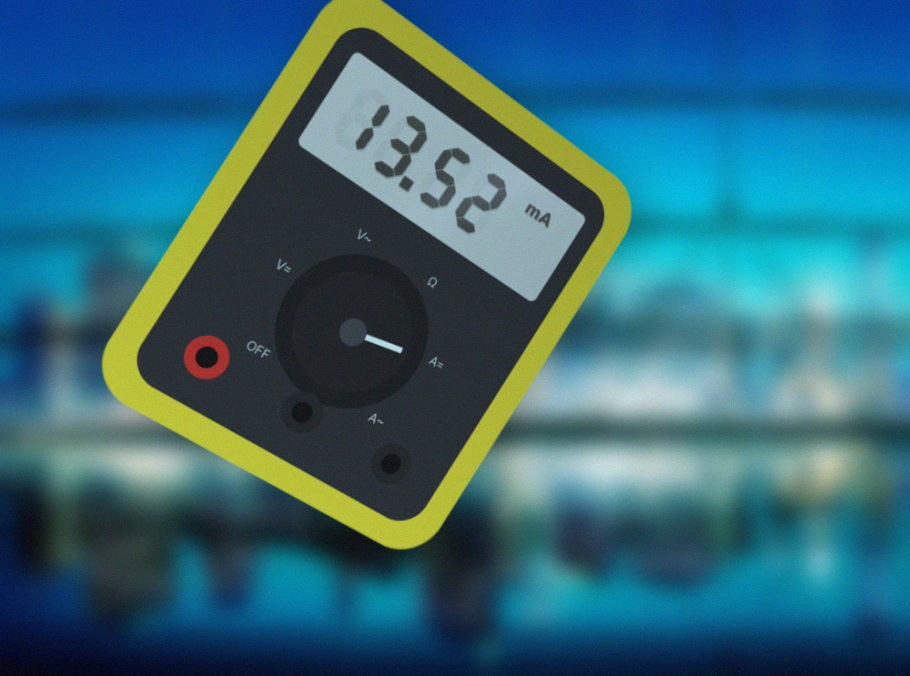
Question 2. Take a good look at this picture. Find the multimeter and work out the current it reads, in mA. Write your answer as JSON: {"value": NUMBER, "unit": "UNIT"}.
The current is {"value": 13.52, "unit": "mA"}
